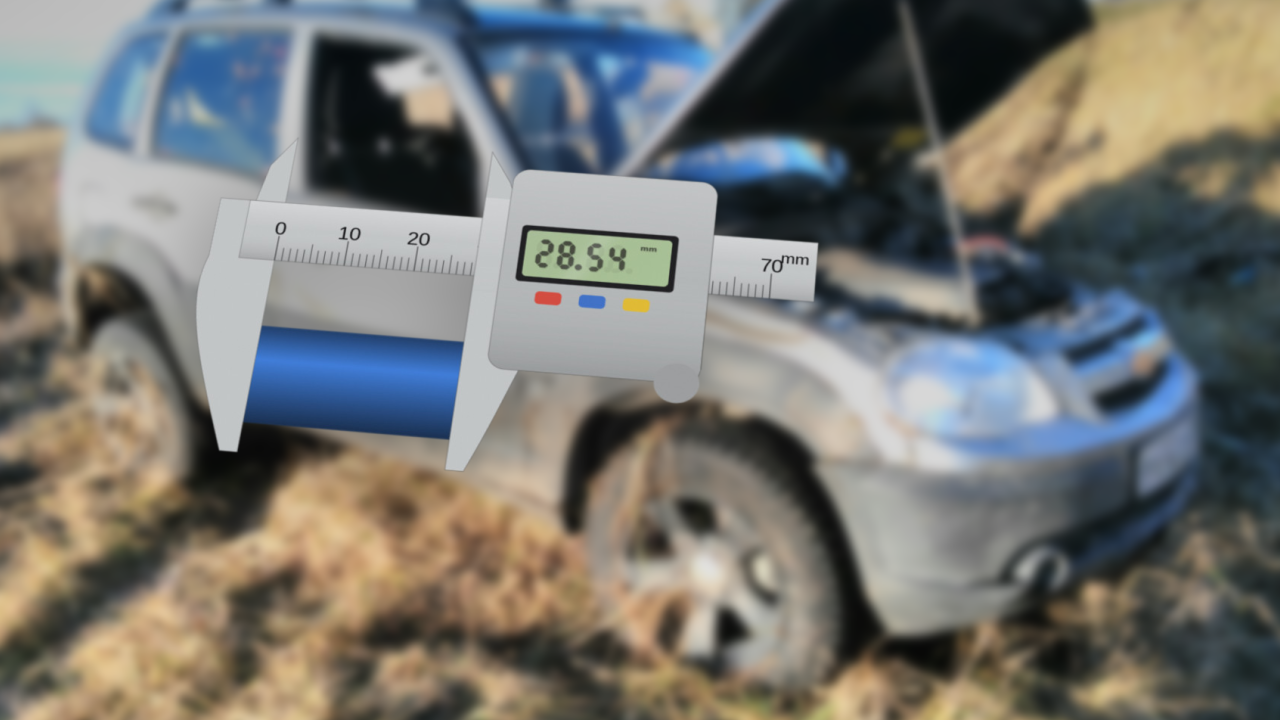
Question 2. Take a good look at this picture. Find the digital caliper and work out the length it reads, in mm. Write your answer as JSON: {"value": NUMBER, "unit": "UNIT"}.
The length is {"value": 28.54, "unit": "mm"}
